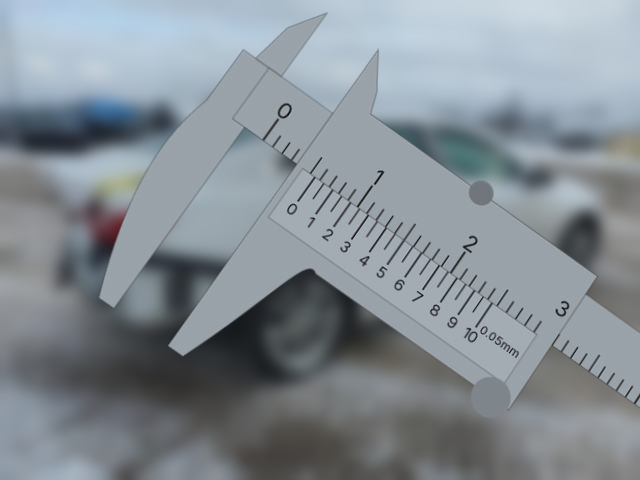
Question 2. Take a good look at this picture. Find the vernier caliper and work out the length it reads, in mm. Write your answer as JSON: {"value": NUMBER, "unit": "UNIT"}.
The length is {"value": 5.5, "unit": "mm"}
